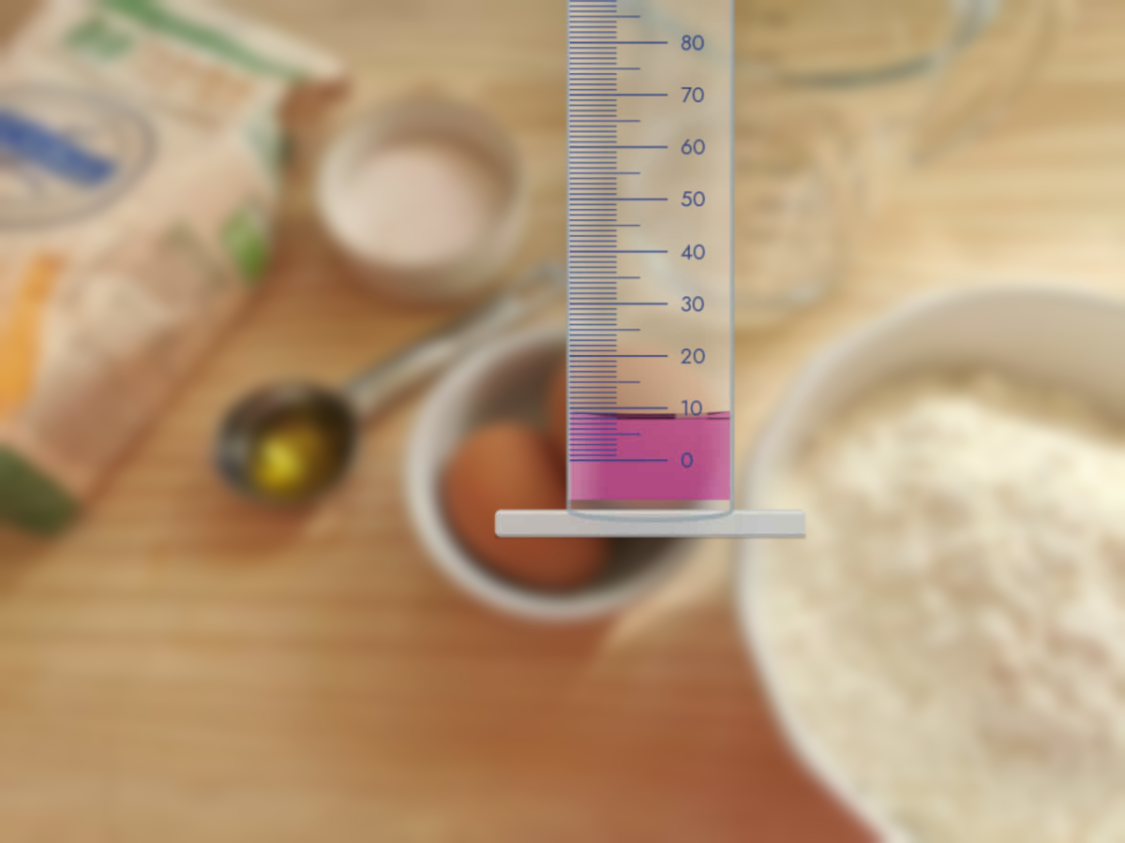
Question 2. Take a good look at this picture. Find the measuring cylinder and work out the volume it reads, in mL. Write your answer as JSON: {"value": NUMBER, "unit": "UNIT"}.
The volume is {"value": 8, "unit": "mL"}
